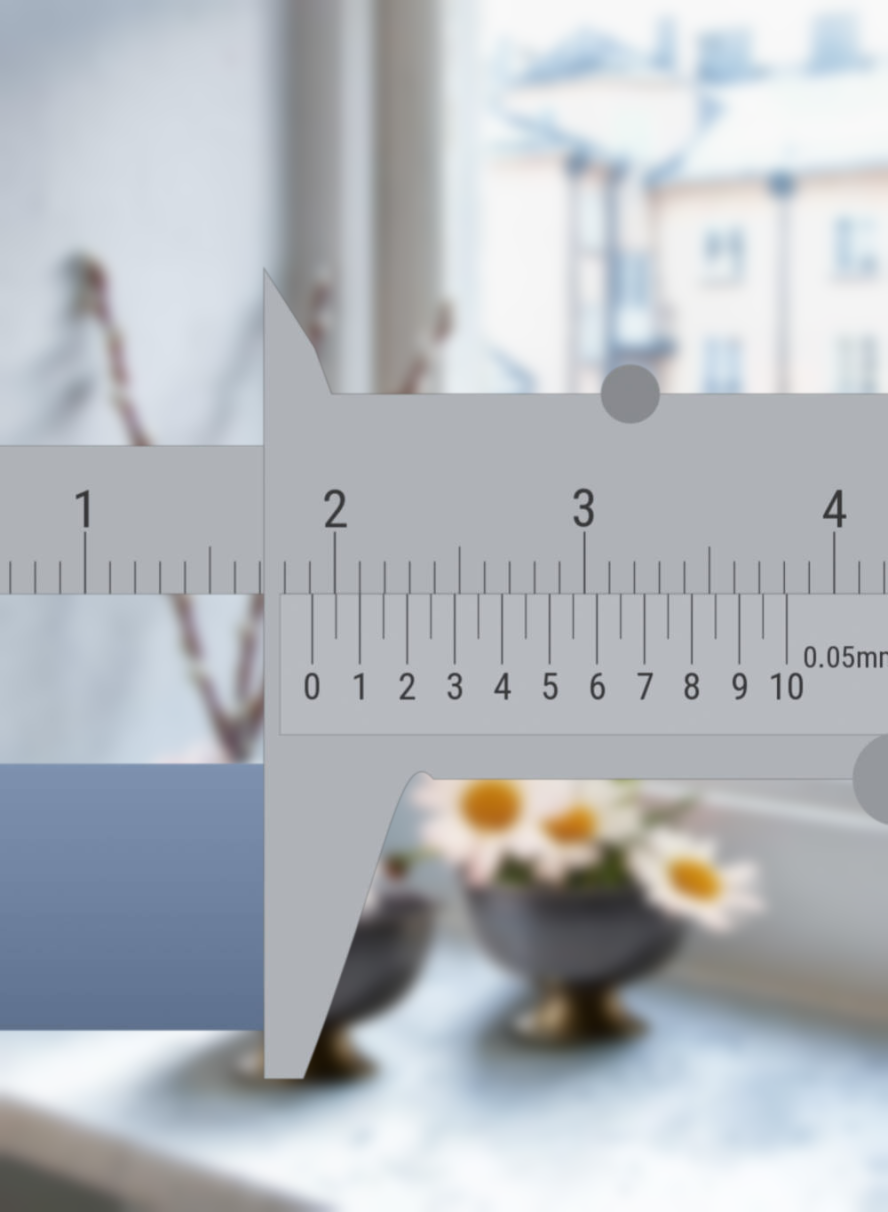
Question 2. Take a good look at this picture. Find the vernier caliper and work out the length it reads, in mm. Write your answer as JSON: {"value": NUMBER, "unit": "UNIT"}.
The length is {"value": 19.10, "unit": "mm"}
